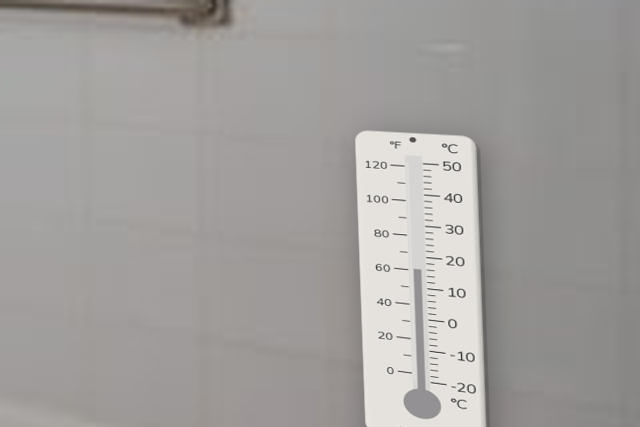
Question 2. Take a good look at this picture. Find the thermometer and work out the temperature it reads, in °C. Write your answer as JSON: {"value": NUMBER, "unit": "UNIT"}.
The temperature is {"value": 16, "unit": "°C"}
